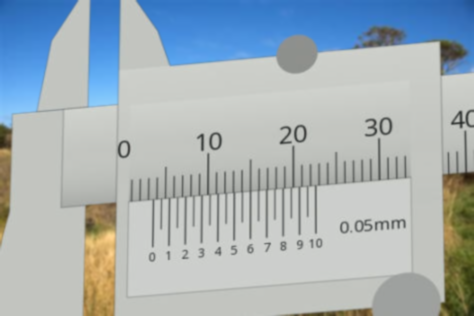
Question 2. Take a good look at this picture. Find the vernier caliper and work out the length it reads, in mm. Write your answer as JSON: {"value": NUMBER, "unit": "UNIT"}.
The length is {"value": 3.6, "unit": "mm"}
